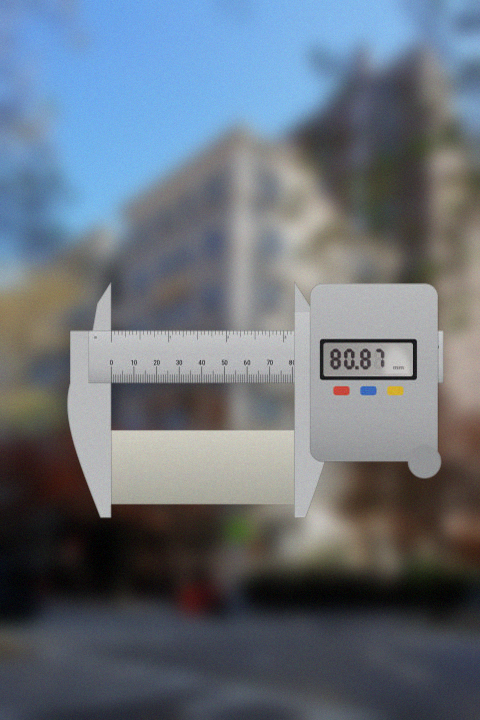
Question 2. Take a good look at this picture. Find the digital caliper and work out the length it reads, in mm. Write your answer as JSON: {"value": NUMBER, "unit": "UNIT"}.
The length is {"value": 80.87, "unit": "mm"}
